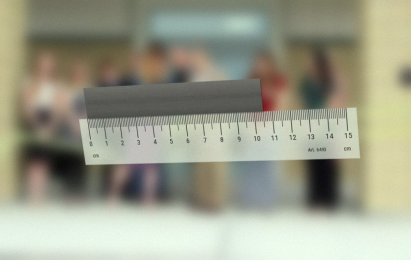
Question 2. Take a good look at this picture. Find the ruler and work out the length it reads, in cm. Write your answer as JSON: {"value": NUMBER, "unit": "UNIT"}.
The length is {"value": 10.5, "unit": "cm"}
